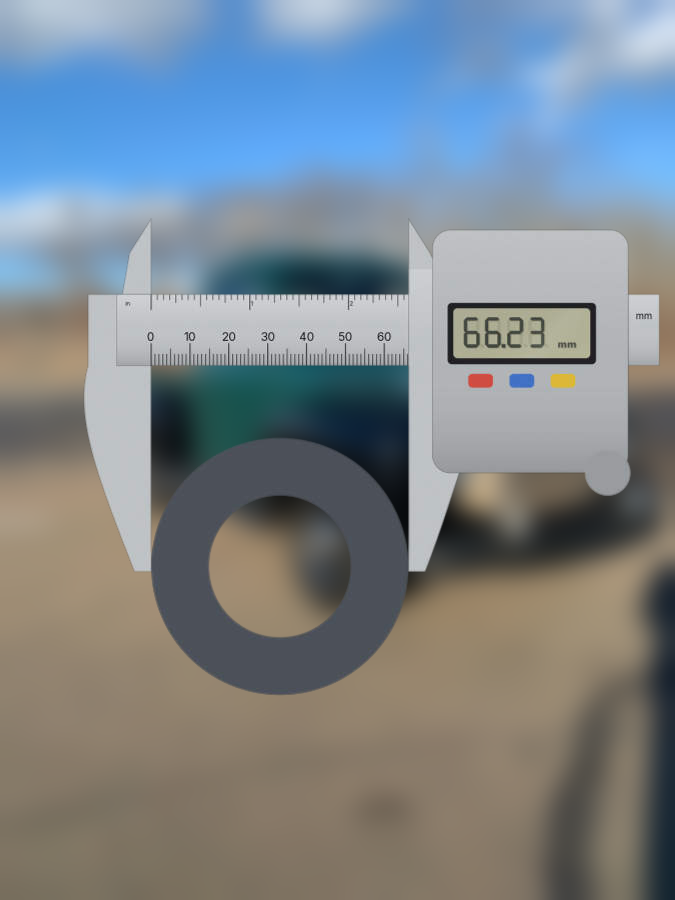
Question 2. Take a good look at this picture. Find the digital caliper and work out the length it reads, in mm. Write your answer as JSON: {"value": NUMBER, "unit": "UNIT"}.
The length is {"value": 66.23, "unit": "mm"}
